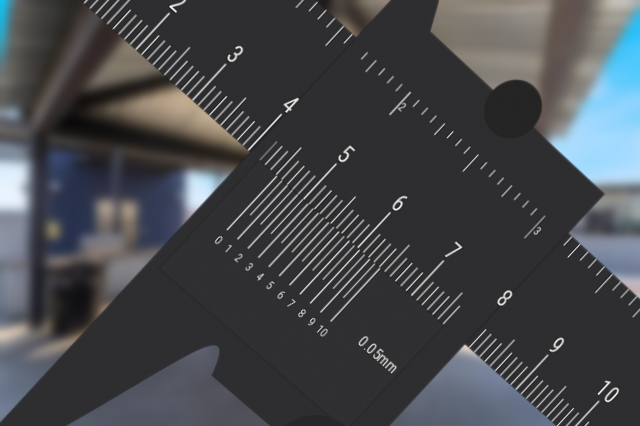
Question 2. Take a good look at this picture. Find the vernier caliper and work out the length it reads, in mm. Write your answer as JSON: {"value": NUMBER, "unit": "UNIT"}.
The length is {"value": 45.2, "unit": "mm"}
